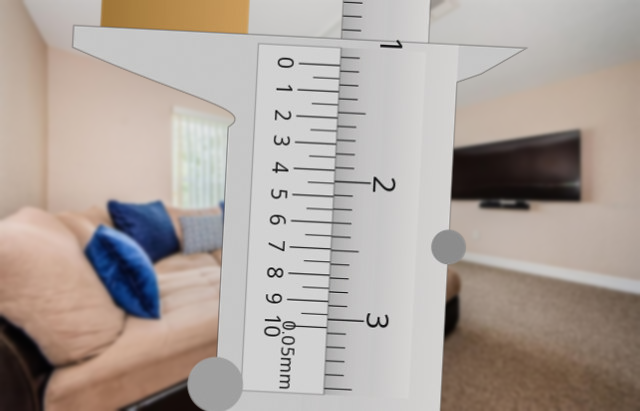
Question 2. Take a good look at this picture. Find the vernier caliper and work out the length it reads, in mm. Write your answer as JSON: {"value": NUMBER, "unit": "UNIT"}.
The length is {"value": 11.6, "unit": "mm"}
